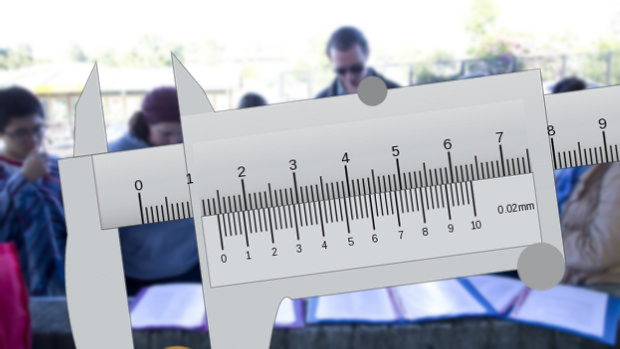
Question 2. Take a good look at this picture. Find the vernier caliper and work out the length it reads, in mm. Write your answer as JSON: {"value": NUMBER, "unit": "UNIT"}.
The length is {"value": 14.5, "unit": "mm"}
